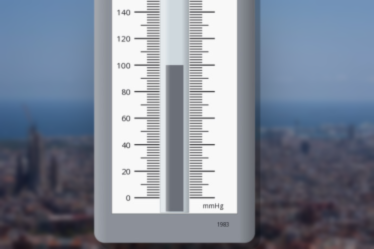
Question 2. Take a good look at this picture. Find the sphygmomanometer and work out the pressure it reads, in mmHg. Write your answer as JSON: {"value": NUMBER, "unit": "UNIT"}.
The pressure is {"value": 100, "unit": "mmHg"}
